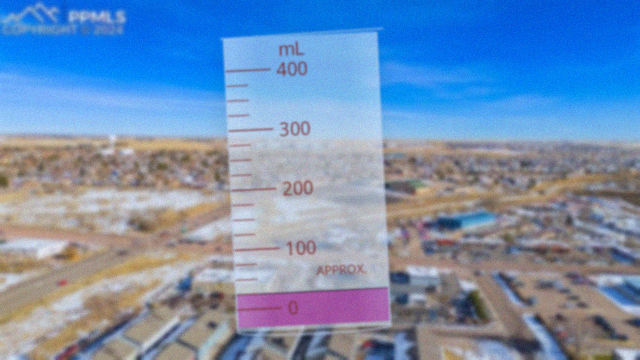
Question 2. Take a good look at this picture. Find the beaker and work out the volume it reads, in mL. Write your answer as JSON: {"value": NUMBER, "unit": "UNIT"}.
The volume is {"value": 25, "unit": "mL"}
